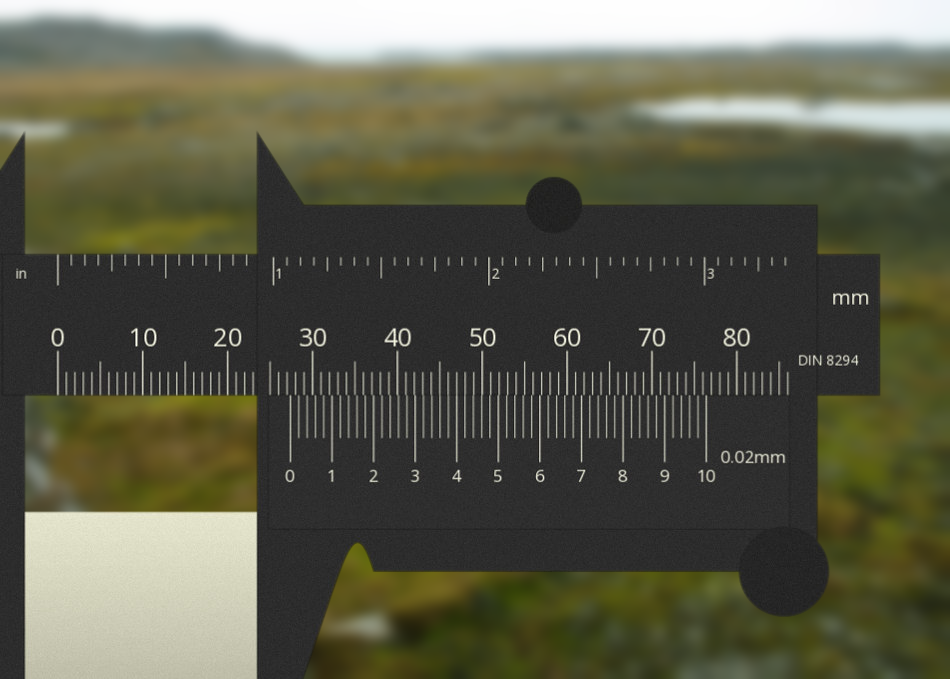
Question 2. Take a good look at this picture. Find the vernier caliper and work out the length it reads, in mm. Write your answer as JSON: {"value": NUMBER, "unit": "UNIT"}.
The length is {"value": 27.4, "unit": "mm"}
